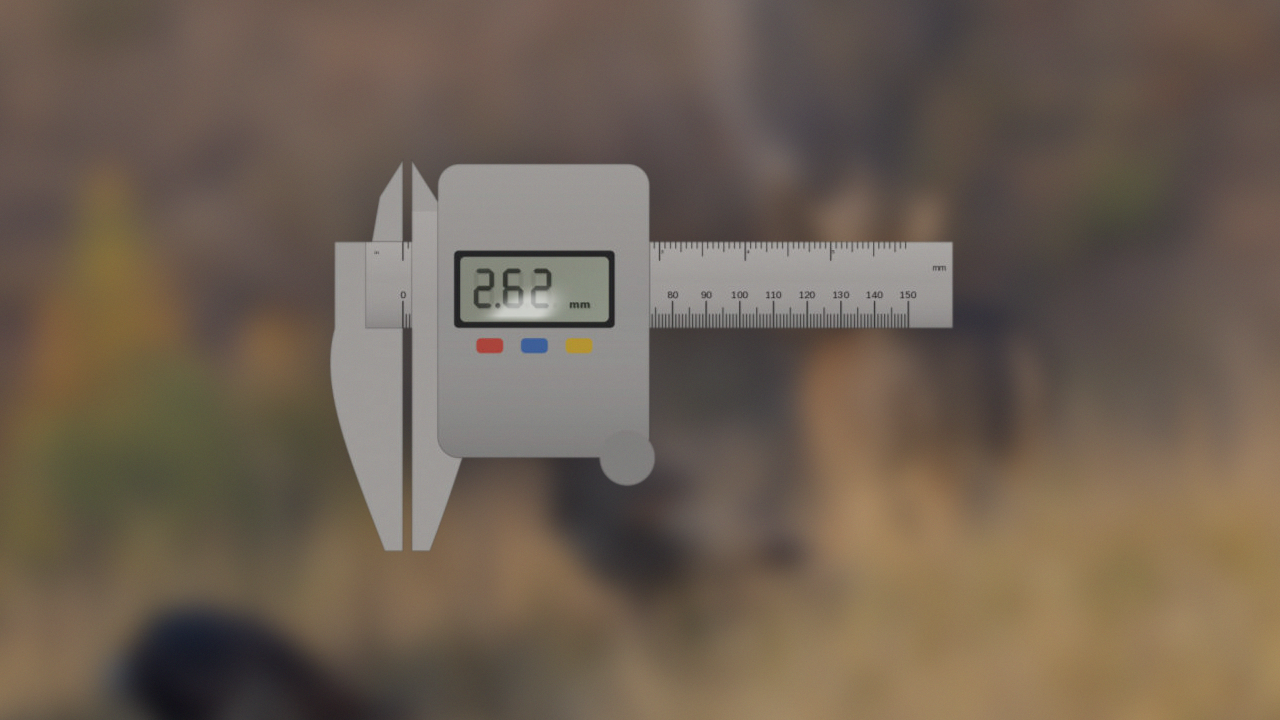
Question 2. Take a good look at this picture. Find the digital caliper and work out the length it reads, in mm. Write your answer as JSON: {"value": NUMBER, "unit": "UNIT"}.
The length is {"value": 2.62, "unit": "mm"}
